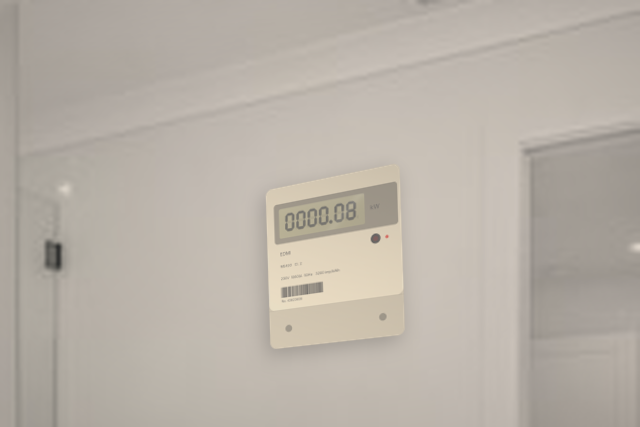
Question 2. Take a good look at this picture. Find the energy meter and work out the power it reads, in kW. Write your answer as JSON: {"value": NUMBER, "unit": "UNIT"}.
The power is {"value": 0.08, "unit": "kW"}
